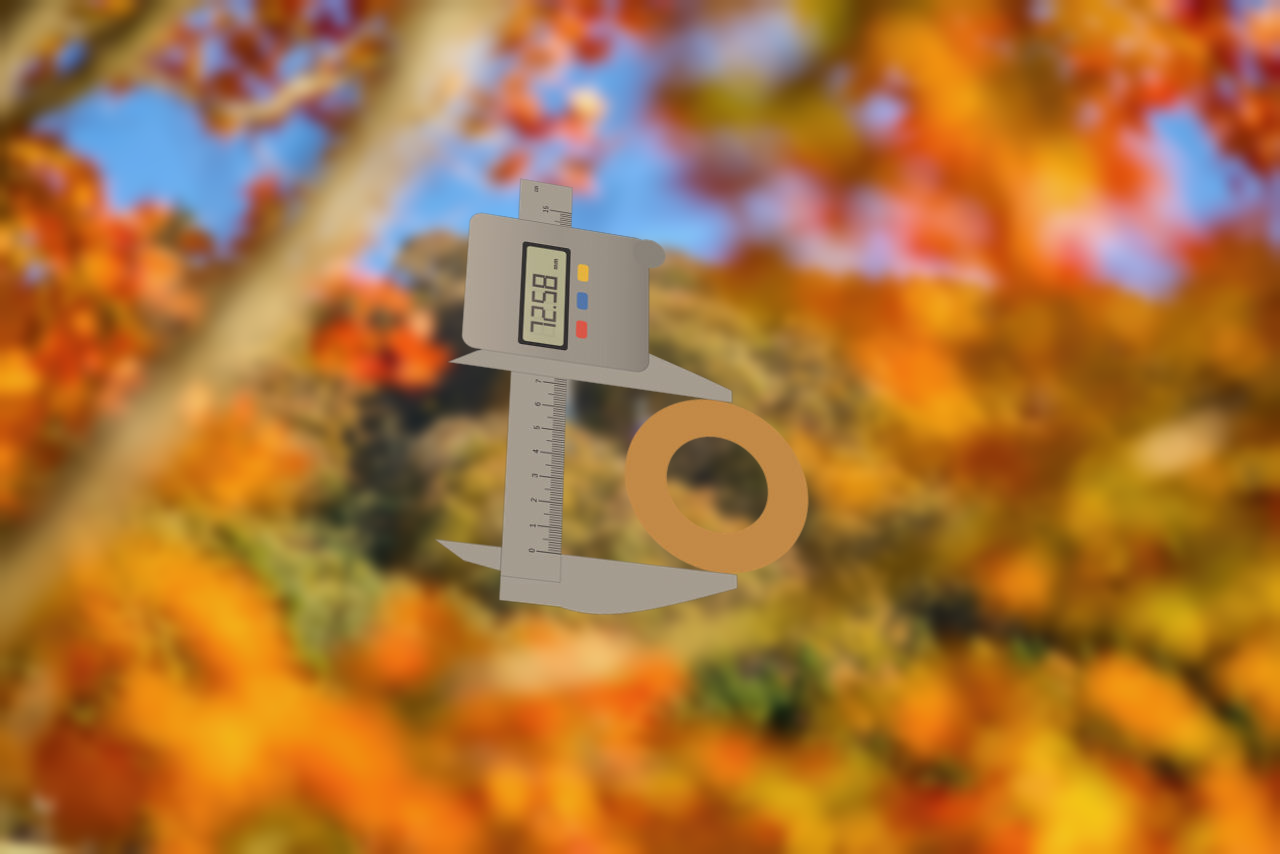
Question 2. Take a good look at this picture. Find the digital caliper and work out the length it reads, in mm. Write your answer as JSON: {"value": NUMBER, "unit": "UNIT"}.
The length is {"value": 72.58, "unit": "mm"}
